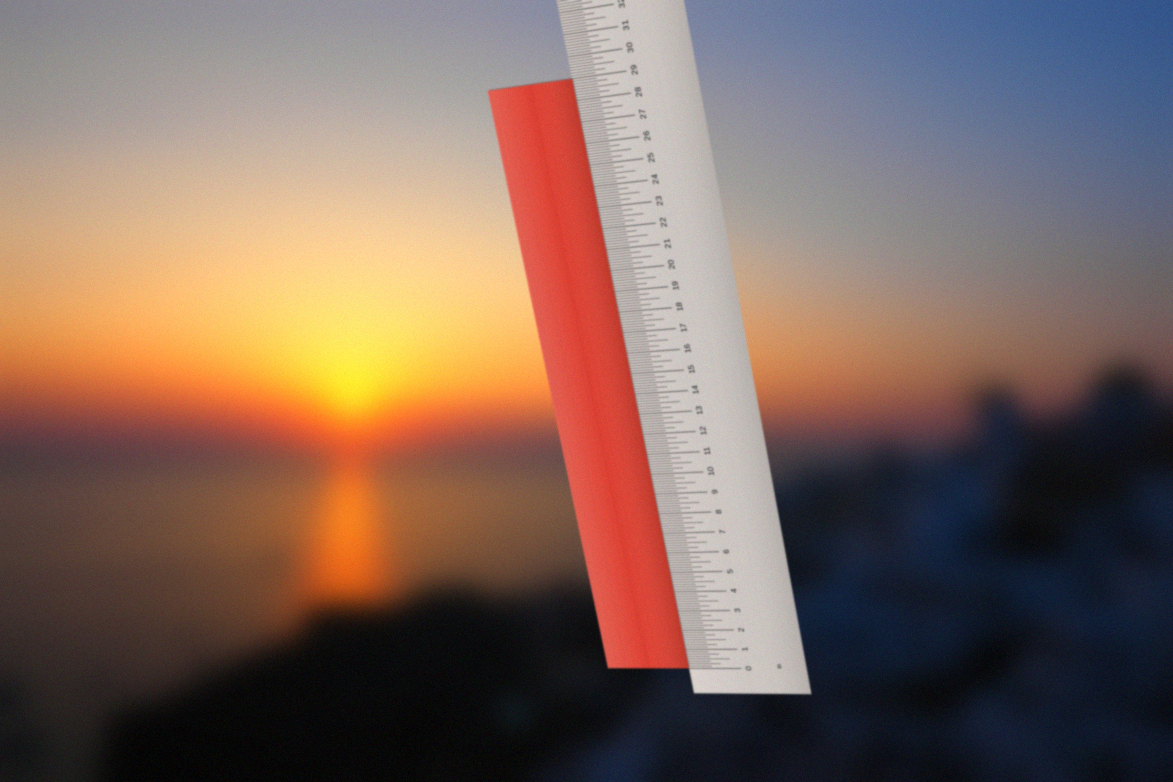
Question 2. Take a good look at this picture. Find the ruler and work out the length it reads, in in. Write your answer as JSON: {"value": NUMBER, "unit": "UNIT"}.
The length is {"value": 29, "unit": "in"}
